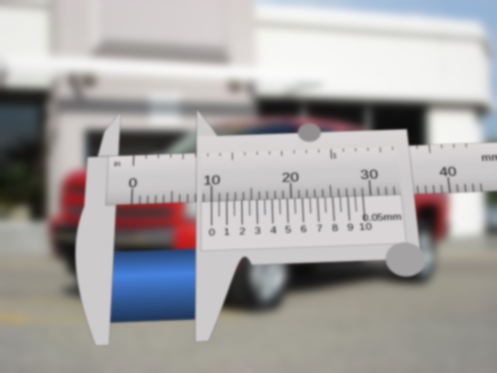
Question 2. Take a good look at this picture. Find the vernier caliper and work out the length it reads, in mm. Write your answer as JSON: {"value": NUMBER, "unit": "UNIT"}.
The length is {"value": 10.0, "unit": "mm"}
